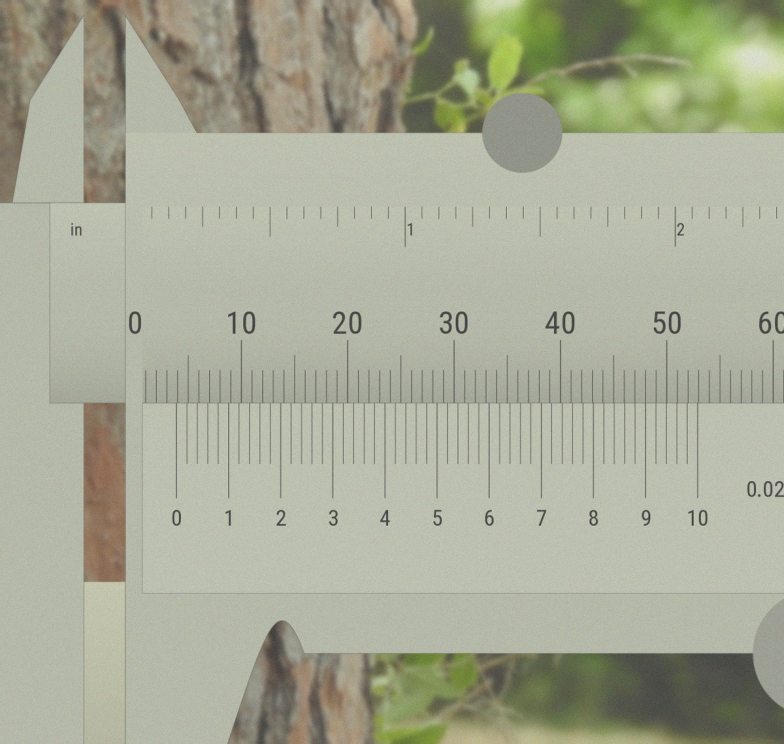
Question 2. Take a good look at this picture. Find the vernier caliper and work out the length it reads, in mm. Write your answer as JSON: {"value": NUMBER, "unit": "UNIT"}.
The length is {"value": 3.9, "unit": "mm"}
